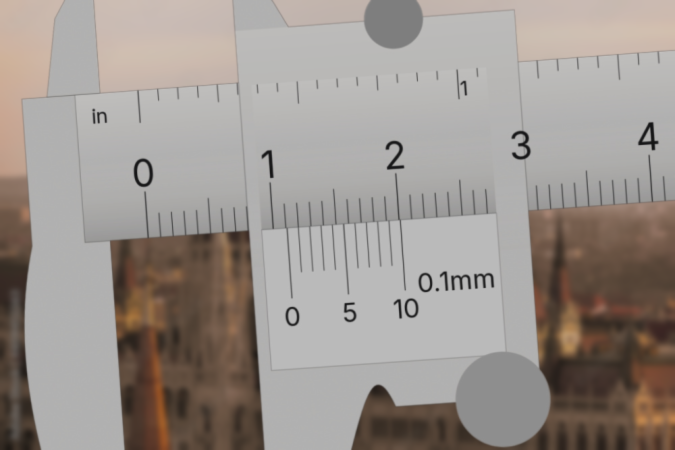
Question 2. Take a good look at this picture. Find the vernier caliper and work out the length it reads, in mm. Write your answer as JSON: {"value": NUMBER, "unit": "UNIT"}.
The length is {"value": 11.1, "unit": "mm"}
